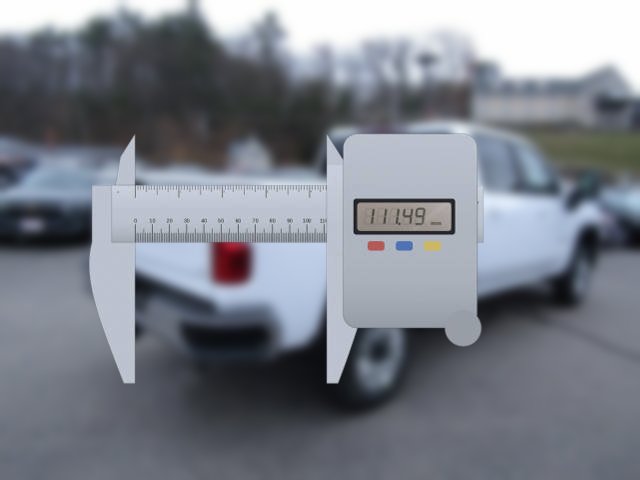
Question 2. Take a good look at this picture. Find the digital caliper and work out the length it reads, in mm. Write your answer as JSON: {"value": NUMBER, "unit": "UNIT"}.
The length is {"value": 111.49, "unit": "mm"}
